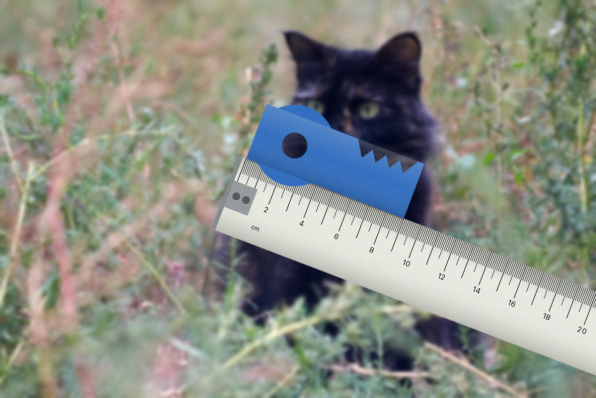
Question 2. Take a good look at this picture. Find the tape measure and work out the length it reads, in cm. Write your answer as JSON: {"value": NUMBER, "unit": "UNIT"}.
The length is {"value": 9, "unit": "cm"}
